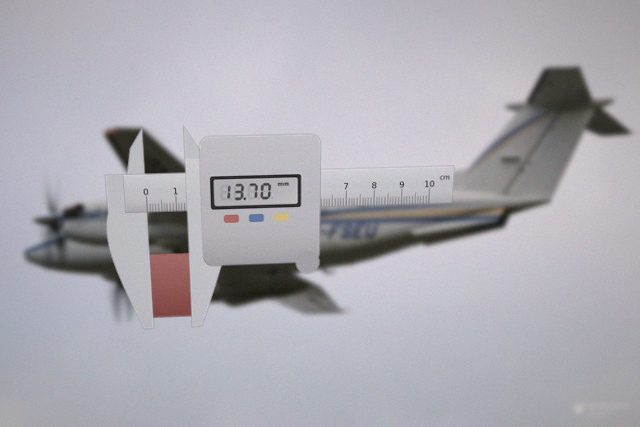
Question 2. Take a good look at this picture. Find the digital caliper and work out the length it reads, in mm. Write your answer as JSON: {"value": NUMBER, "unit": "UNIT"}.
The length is {"value": 13.70, "unit": "mm"}
